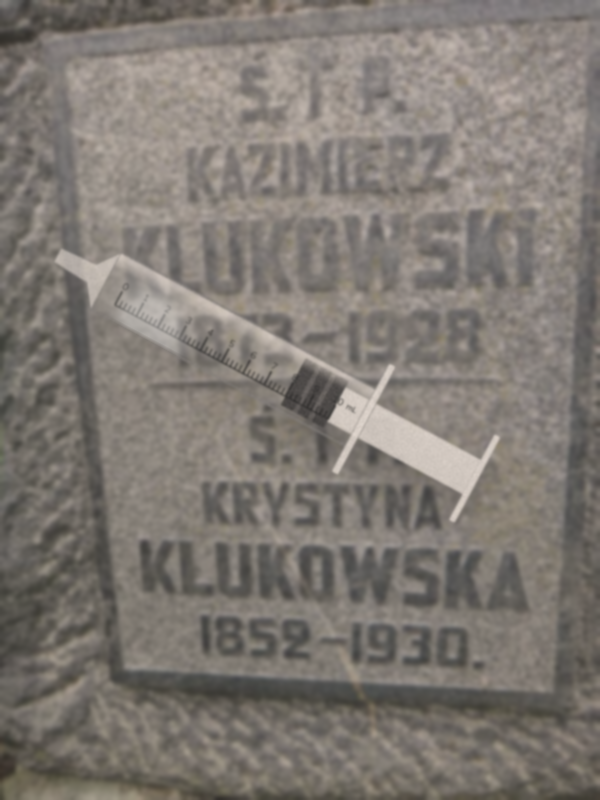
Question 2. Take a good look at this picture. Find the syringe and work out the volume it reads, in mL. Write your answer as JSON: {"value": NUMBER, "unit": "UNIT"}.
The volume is {"value": 8, "unit": "mL"}
